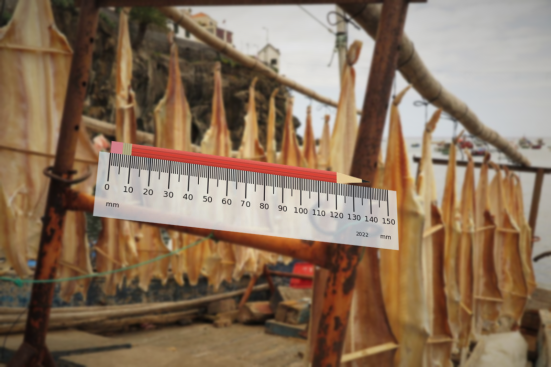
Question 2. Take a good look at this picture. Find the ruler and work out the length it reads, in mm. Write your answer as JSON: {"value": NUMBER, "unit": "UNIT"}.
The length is {"value": 140, "unit": "mm"}
